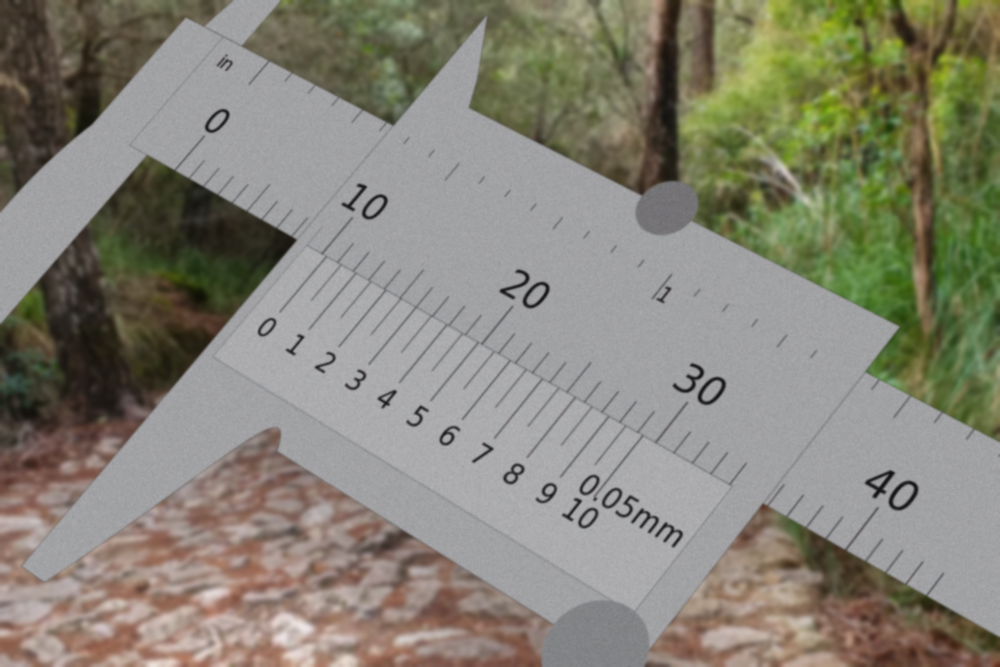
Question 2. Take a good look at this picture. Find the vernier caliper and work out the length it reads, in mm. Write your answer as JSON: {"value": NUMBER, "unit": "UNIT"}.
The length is {"value": 10.3, "unit": "mm"}
